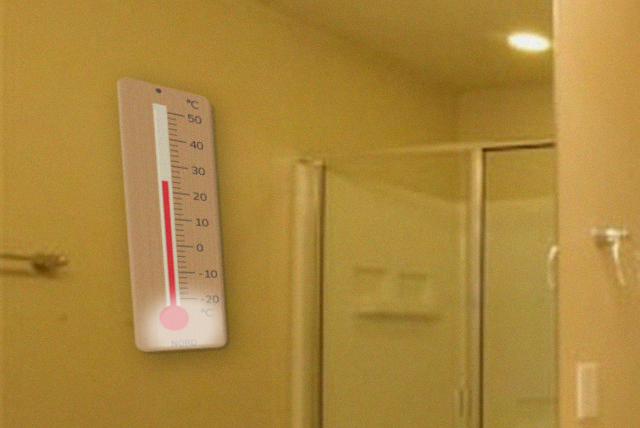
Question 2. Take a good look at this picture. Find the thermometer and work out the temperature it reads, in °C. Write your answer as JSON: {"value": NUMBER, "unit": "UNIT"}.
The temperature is {"value": 24, "unit": "°C"}
